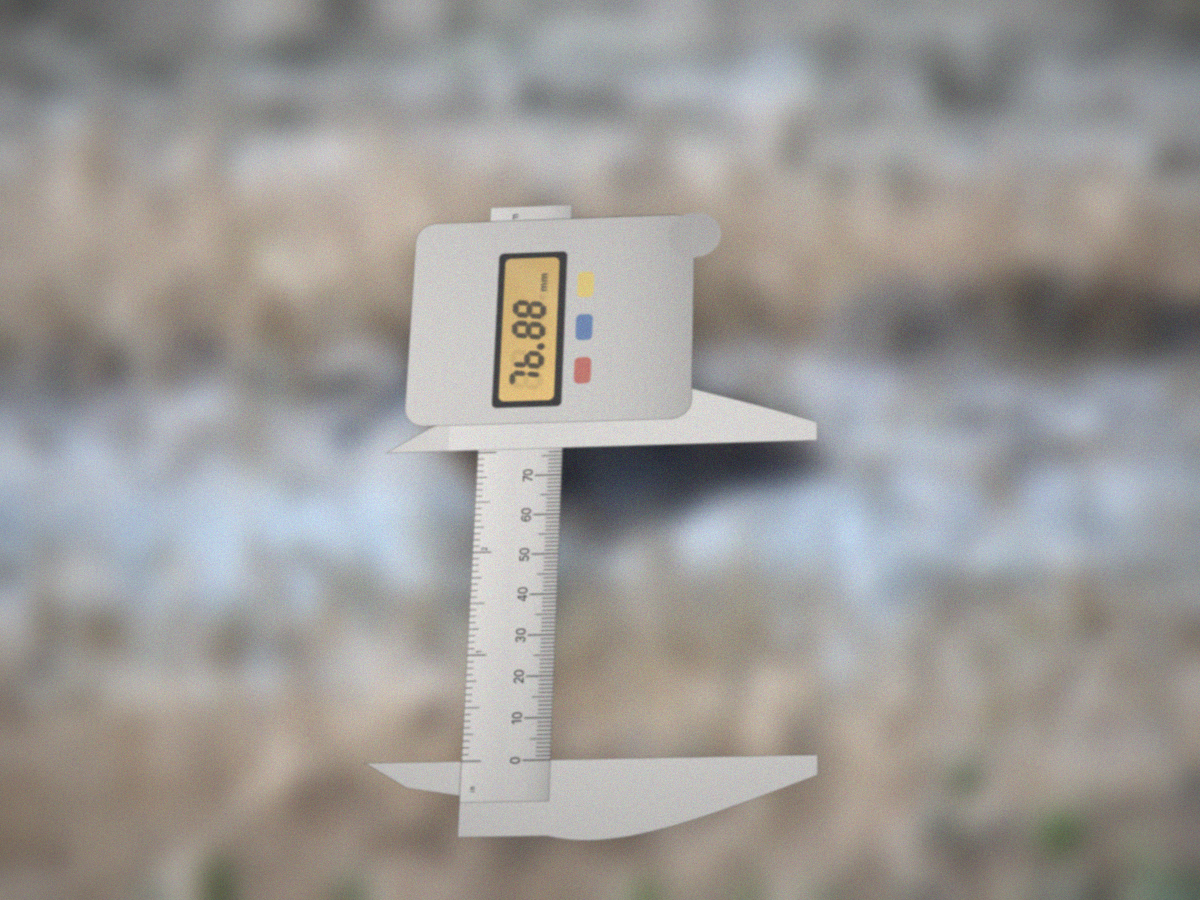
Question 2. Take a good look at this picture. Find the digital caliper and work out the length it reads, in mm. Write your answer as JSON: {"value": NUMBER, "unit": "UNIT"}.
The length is {"value": 76.88, "unit": "mm"}
